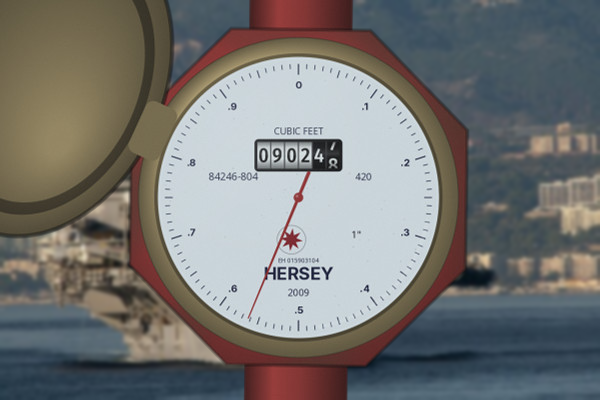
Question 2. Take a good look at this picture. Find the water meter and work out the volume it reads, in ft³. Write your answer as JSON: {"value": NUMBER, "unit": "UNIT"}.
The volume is {"value": 90247.56, "unit": "ft³"}
